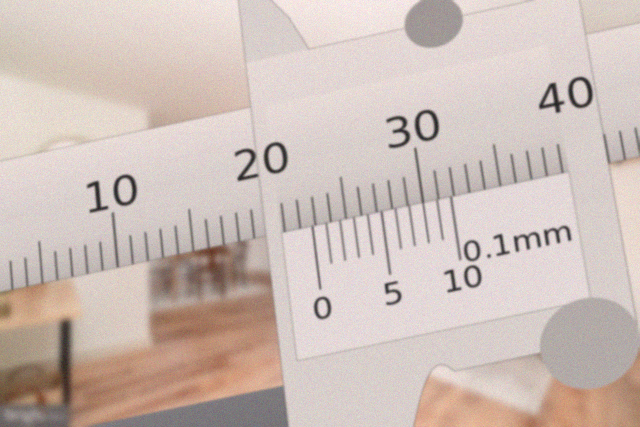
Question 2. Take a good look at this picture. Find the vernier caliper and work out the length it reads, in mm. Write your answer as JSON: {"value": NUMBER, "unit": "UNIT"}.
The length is {"value": 22.8, "unit": "mm"}
